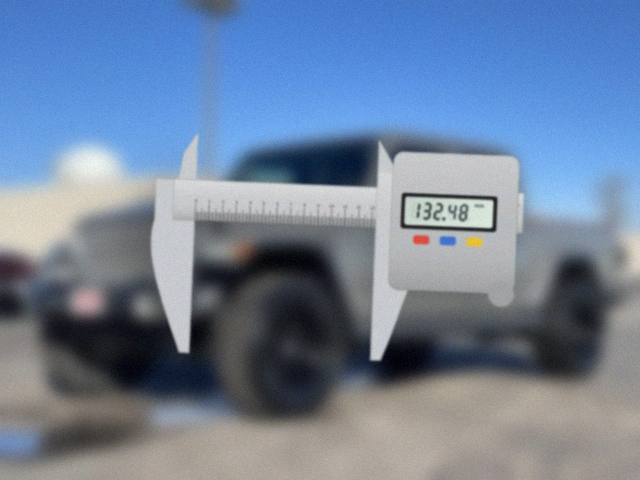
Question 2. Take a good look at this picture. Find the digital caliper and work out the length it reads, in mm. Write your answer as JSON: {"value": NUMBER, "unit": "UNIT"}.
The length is {"value": 132.48, "unit": "mm"}
